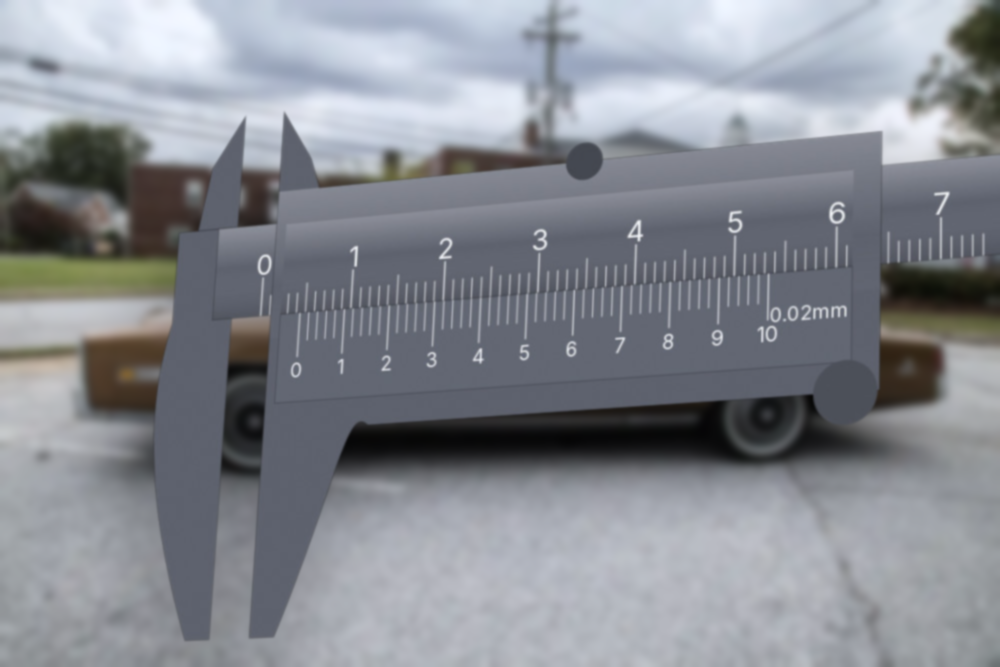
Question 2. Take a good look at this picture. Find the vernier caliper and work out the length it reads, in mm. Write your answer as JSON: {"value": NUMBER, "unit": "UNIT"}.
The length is {"value": 4.4, "unit": "mm"}
